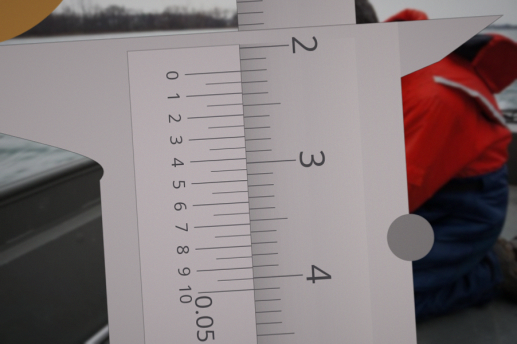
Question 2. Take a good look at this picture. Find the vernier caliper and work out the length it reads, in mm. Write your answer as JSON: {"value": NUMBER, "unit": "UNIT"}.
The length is {"value": 22.0, "unit": "mm"}
